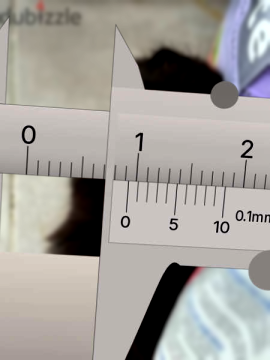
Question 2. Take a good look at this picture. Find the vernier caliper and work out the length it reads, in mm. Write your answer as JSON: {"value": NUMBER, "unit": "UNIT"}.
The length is {"value": 9.3, "unit": "mm"}
